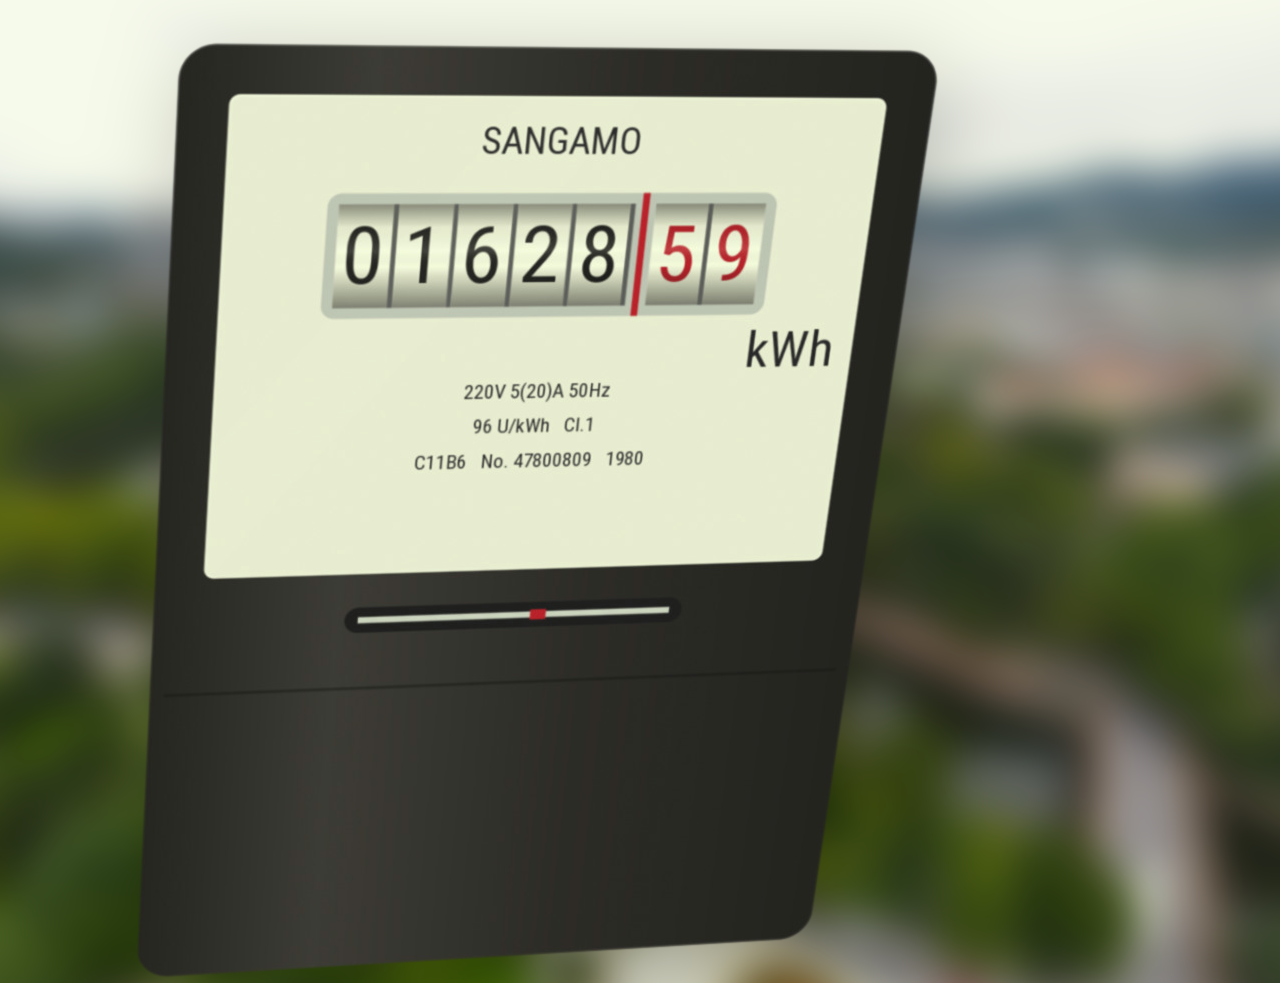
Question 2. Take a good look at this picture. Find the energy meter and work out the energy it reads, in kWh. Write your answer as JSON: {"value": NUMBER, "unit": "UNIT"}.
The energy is {"value": 1628.59, "unit": "kWh"}
